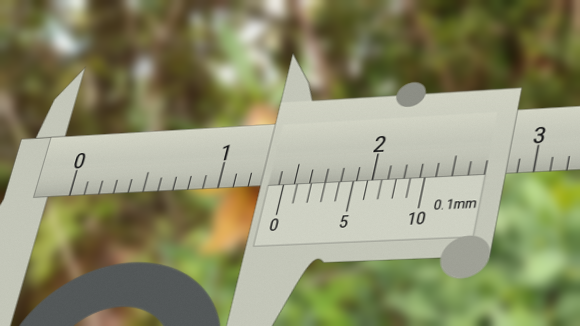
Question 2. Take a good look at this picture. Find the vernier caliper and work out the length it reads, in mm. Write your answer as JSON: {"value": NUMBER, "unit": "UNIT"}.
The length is {"value": 14.3, "unit": "mm"}
